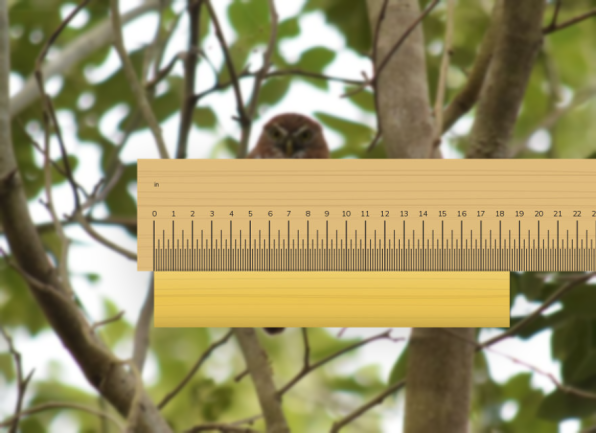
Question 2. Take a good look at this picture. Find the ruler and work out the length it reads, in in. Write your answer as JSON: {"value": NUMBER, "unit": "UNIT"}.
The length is {"value": 18.5, "unit": "in"}
